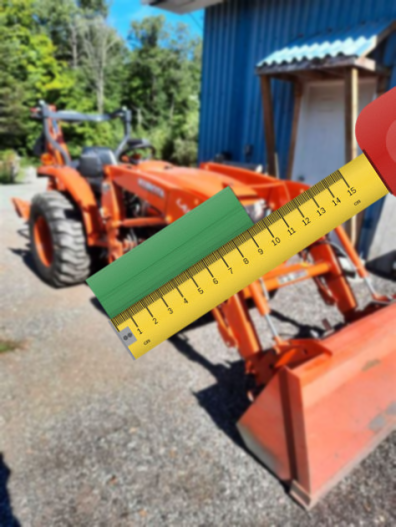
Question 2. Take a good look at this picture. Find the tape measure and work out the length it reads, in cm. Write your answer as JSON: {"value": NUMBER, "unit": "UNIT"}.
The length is {"value": 9.5, "unit": "cm"}
